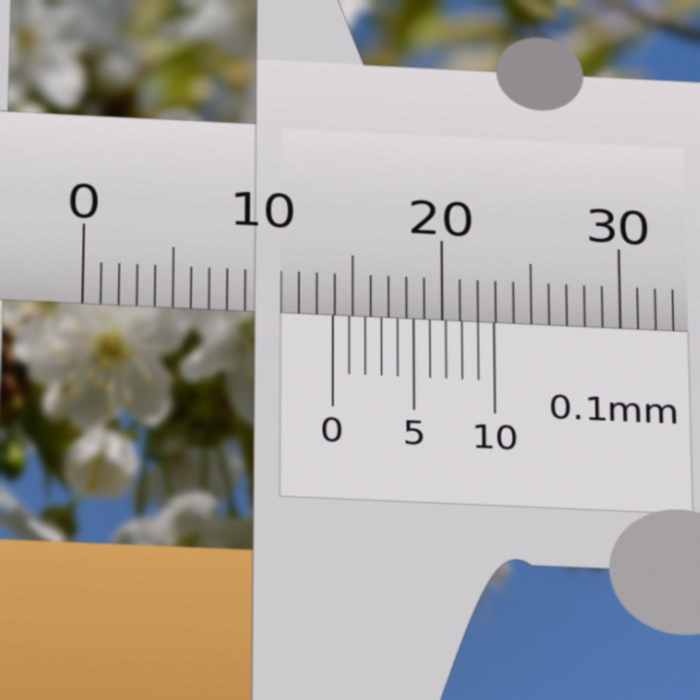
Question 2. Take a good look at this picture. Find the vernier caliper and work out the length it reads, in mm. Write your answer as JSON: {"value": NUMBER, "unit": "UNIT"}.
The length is {"value": 13.9, "unit": "mm"}
